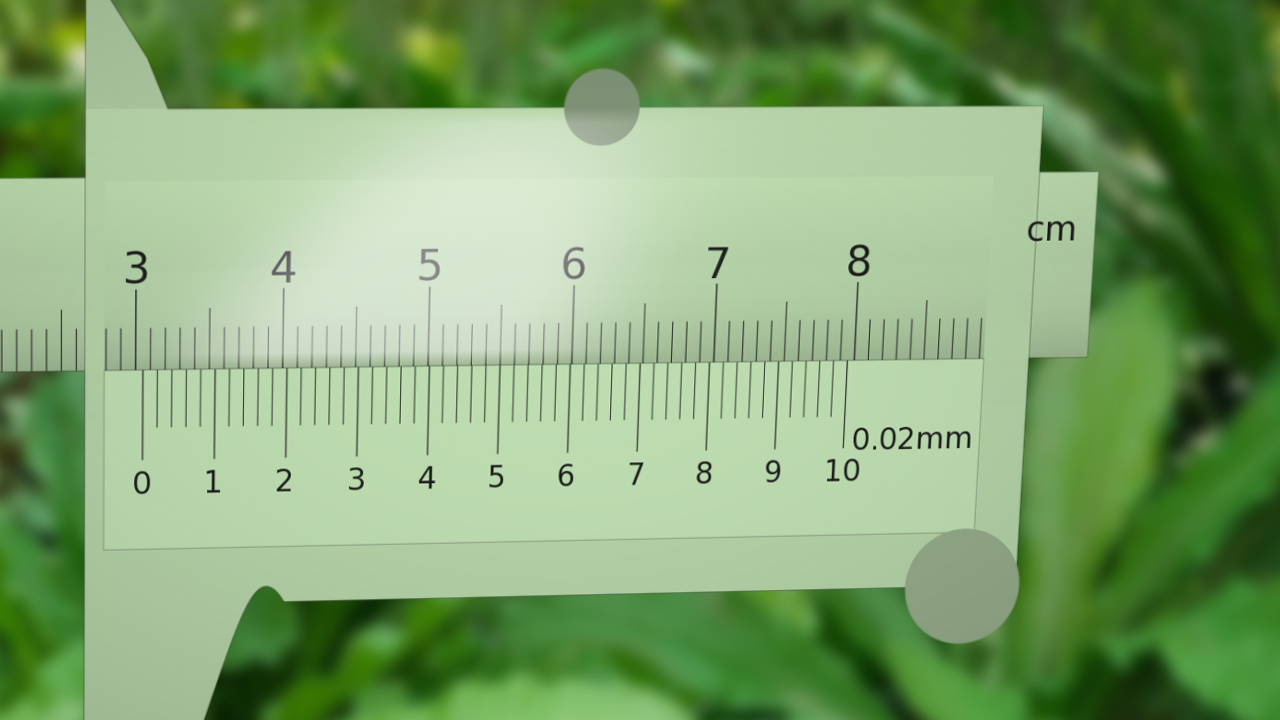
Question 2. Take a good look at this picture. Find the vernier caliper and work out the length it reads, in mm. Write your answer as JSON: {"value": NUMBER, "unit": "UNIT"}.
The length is {"value": 30.5, "unit": "mm"}
